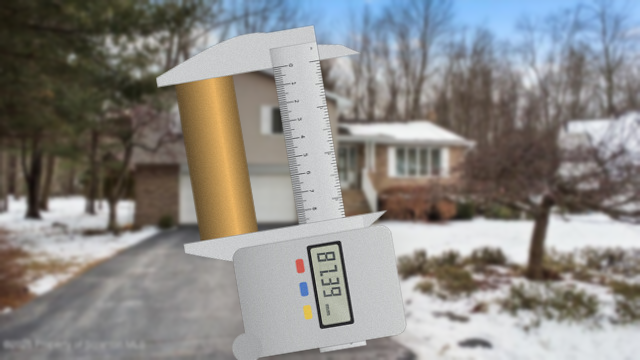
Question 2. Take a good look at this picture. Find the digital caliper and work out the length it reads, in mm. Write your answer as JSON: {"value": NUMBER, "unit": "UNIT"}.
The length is {"value": 87.39, "unit": "mm"}
